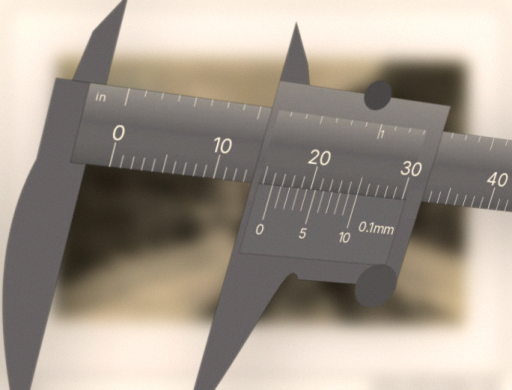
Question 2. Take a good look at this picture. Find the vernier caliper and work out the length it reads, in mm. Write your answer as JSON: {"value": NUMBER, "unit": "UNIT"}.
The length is {"value": 16.0, "unit": "mm"}
